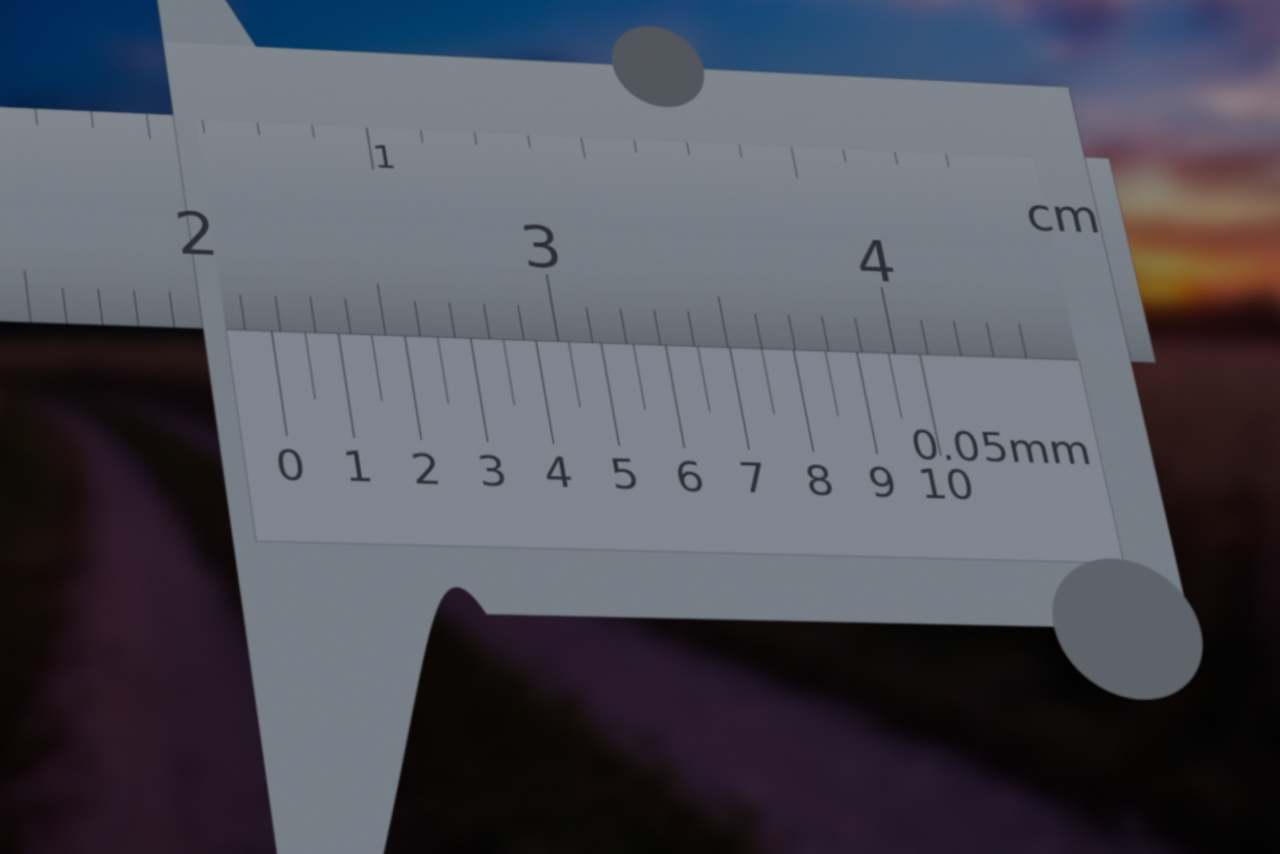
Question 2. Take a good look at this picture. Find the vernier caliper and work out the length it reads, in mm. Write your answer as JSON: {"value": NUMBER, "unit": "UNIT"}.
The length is {"value": 21.75, "unit": "mm"}
